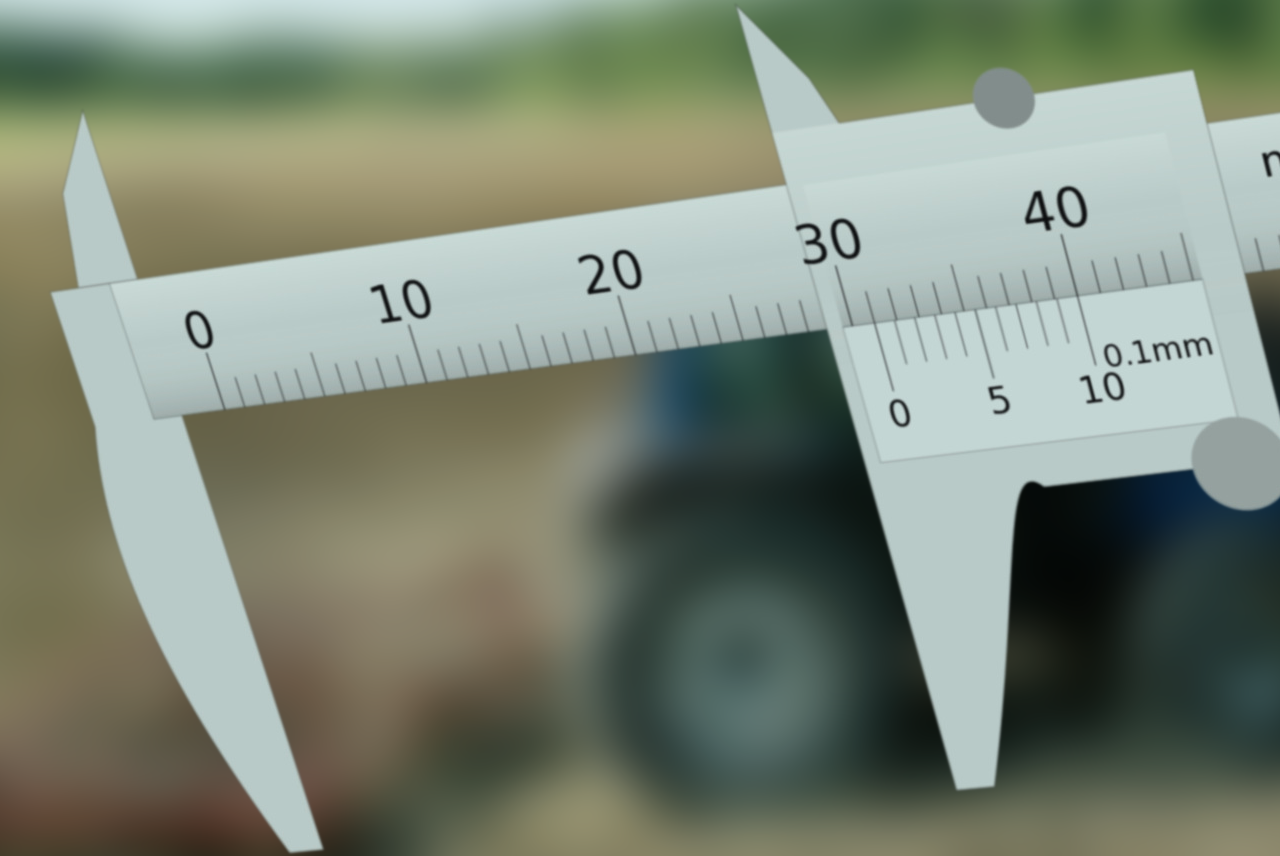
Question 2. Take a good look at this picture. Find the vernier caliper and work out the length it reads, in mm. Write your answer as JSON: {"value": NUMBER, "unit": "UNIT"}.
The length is {"value": 31.0, "unit": "mm"}
